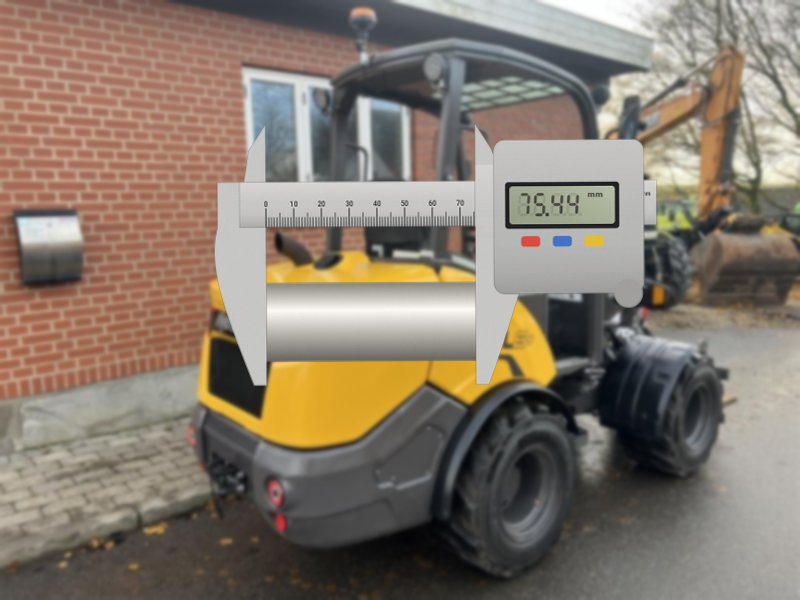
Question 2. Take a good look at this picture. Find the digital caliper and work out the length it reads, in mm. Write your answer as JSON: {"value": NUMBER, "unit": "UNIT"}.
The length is {"value": 75.44, "unit": "mm"}
